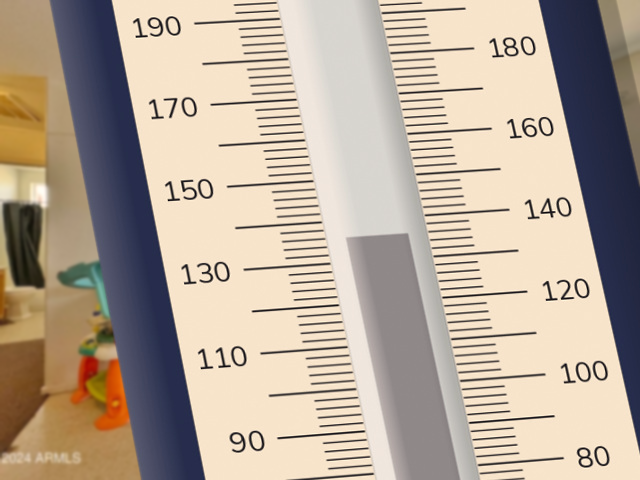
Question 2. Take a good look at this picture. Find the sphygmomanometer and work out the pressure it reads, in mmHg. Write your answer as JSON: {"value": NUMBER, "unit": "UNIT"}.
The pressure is {"value": 136, "unit": "mmHg"}
